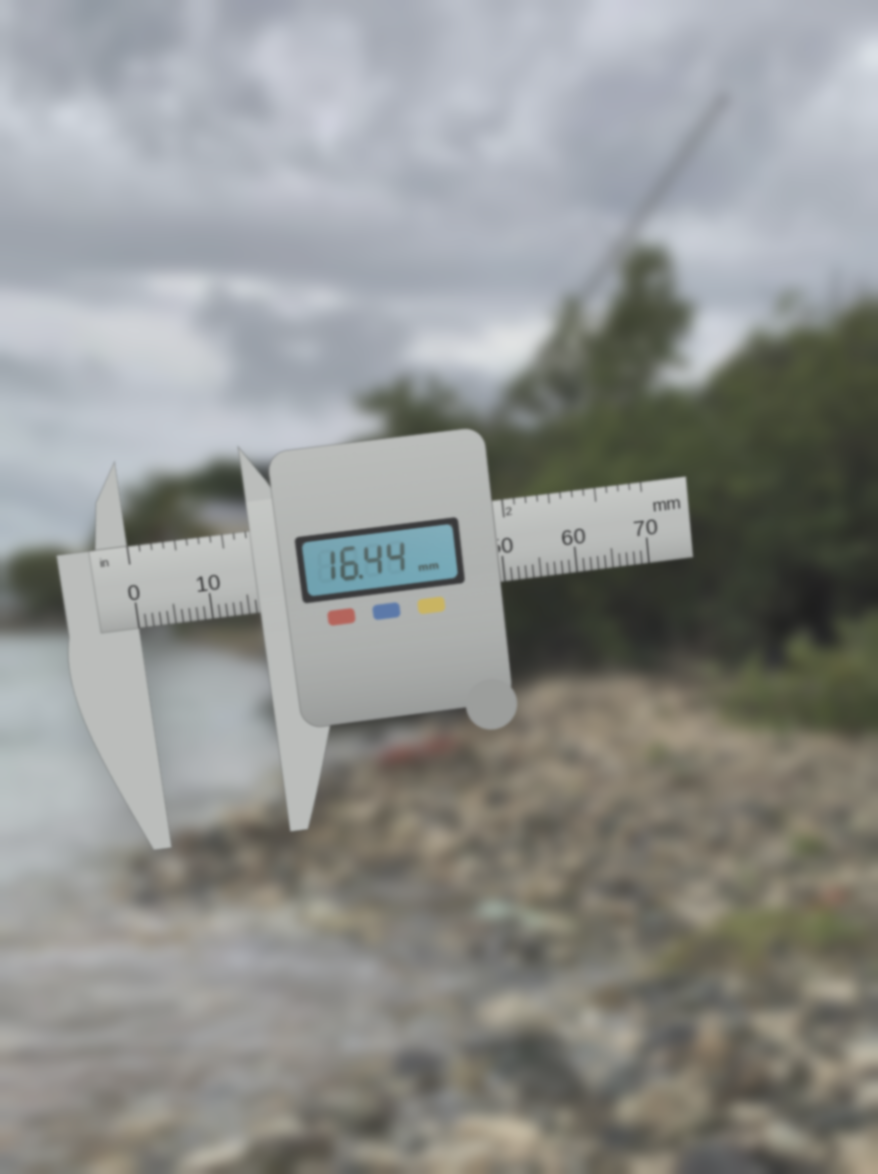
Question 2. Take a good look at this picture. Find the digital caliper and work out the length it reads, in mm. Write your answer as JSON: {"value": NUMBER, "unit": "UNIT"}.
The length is {"value": 16.44, "unit": "mm"}
